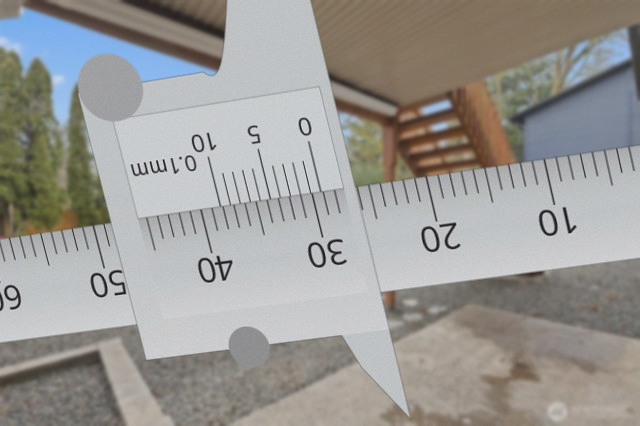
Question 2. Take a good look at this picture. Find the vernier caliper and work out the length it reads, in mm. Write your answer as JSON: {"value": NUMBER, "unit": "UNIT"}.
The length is {"value": 29.2, "unit": "mm"}
